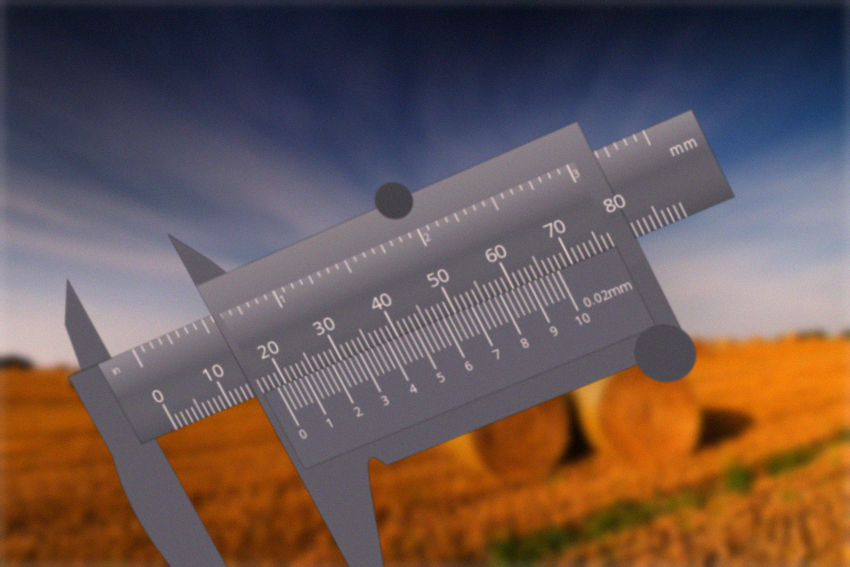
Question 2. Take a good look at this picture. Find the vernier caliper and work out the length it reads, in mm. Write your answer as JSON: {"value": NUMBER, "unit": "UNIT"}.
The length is {"value": 18.5, "unit": "mm"}
